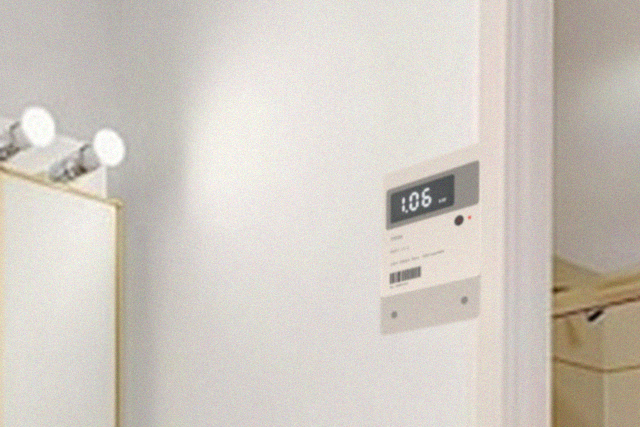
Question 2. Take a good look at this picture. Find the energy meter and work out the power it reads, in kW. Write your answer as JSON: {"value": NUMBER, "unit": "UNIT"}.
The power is {"value": 1.06, "unit": "kW"}
